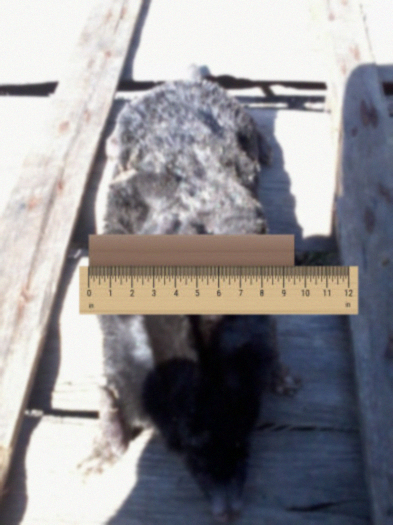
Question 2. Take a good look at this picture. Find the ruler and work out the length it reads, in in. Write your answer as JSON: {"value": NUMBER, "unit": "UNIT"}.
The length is {"value": 9.5, "unit": "in"}
